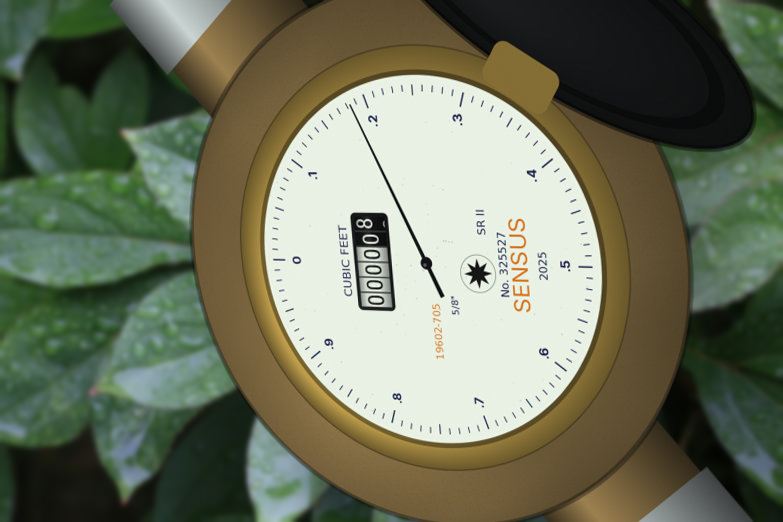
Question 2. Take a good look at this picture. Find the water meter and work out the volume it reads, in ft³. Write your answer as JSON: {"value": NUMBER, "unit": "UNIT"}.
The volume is {"value": 8.18, "unit": "ft³"}
